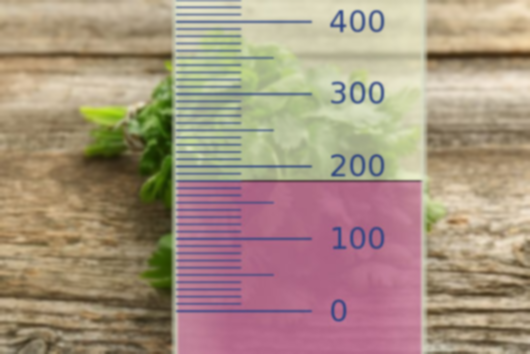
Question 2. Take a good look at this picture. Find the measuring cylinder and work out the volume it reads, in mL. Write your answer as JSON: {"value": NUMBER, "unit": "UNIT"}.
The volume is {"value": 180, "unit": "mL"}
